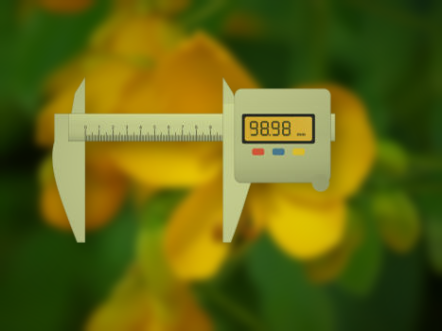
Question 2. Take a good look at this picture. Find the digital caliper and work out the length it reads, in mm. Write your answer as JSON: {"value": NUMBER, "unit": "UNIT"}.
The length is {"value": 98.98, "unit": "mm"}
